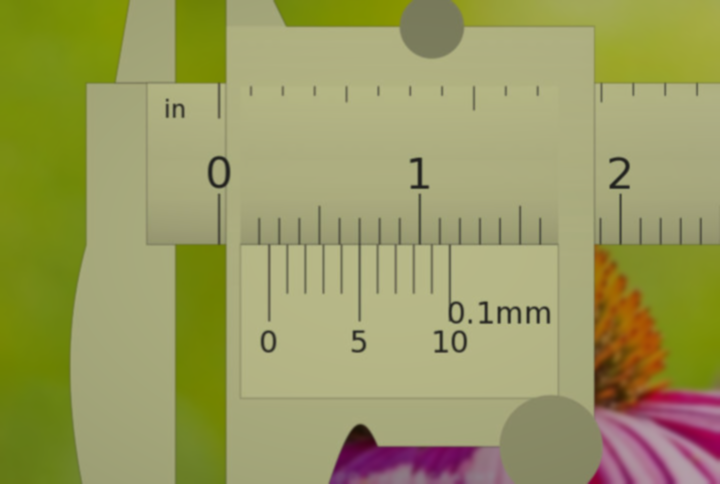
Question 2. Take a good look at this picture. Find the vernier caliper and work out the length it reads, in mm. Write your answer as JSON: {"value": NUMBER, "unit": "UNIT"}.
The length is {"value": 2.5, "unit": "mm"}
